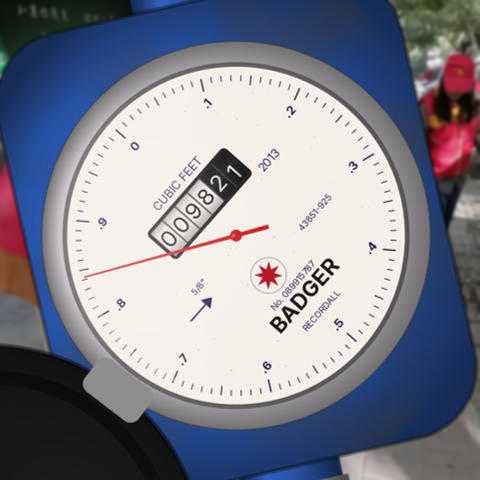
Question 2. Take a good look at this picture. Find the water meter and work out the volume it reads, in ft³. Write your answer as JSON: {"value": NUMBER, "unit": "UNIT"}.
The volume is {"value": 9820.84, "unit": "ft³"}
